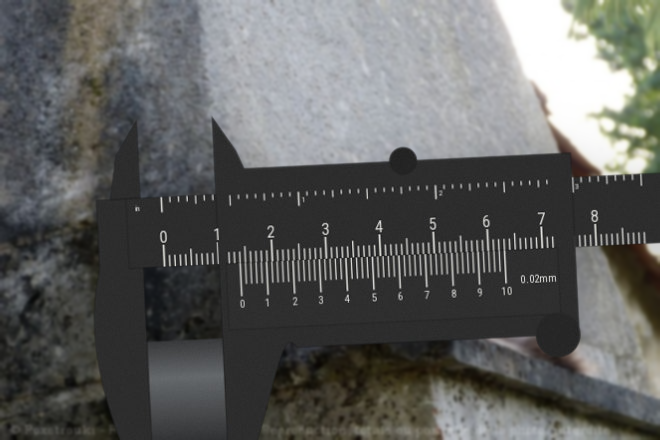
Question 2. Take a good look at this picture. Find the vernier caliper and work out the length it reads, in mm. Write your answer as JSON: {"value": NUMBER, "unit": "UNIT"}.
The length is {"value": 14.0, "unit": "mm"}
